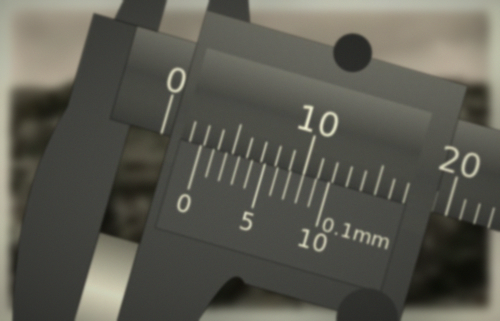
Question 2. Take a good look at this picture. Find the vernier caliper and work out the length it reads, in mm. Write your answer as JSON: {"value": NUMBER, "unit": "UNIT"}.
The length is {"value": 2.8, "unit": "mm"}
